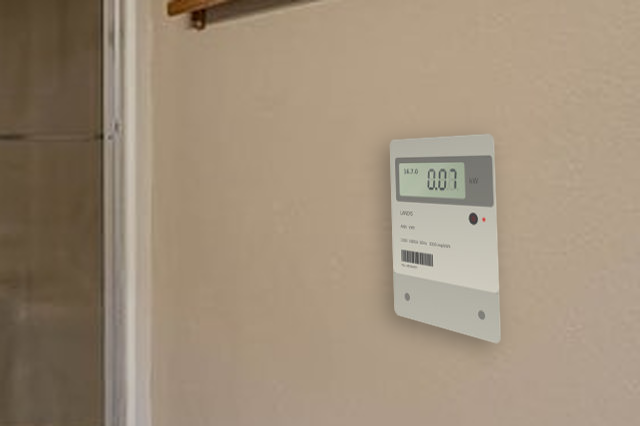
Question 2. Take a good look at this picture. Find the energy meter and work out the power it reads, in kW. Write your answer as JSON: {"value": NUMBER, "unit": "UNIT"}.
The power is {"value": 0.07, "unit": "kW"}
